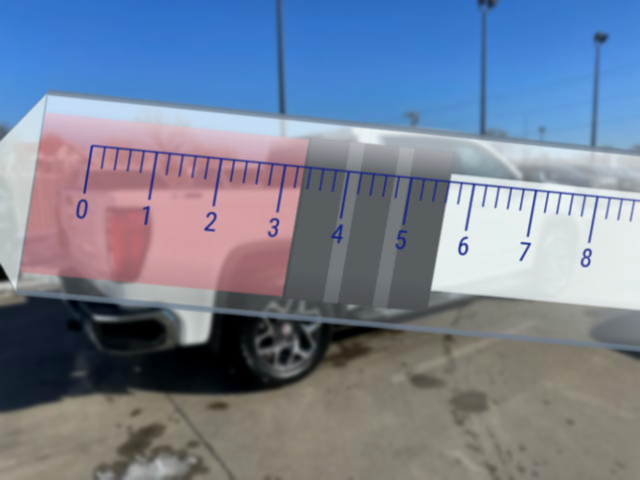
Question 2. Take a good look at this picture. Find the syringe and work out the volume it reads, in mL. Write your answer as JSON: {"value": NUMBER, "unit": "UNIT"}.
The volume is {"value": 3.3, "unit": "mL"}
